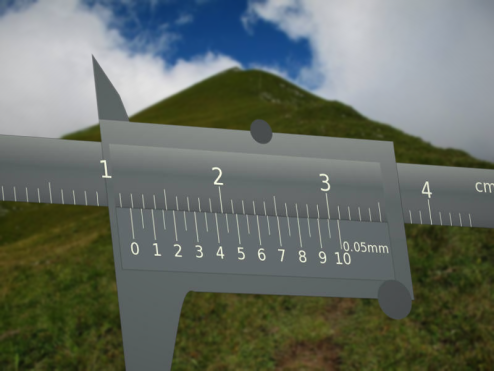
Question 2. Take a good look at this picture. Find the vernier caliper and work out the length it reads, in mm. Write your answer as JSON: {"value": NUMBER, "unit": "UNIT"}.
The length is {"value": 11.8, "unit": "mm"}
